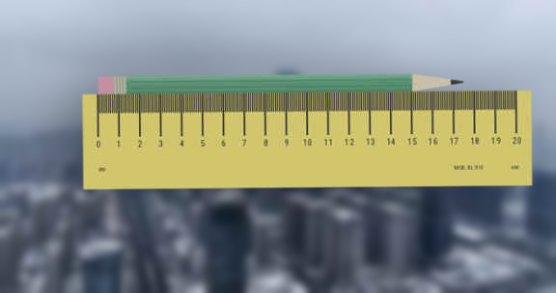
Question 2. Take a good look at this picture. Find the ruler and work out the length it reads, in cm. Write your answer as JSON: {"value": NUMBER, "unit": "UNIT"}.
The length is {"value": 17.5, "unit": "cm"}
